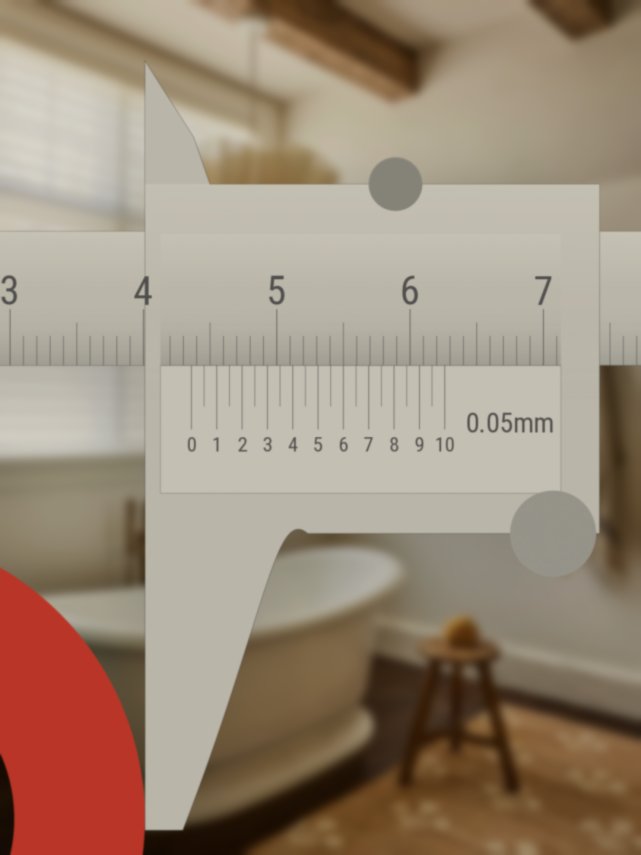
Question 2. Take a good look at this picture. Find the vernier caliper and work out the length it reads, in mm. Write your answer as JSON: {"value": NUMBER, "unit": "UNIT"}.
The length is {"value": 43.6, "unit": "mm"}
